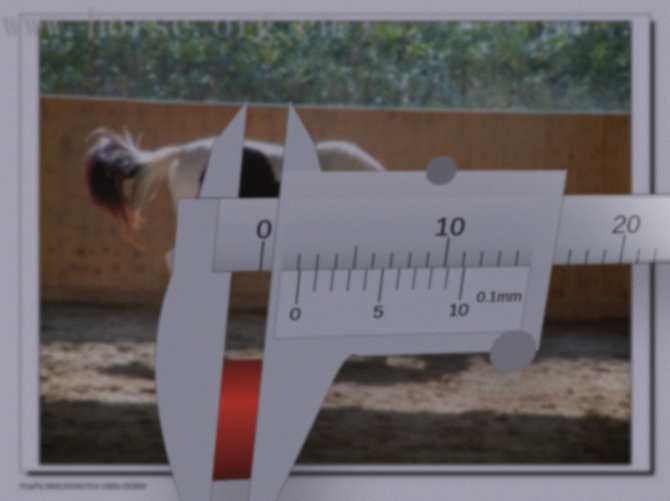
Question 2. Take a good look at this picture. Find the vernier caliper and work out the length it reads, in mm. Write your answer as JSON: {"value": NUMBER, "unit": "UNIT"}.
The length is {"value": 2.1, "unit": "mm"}
